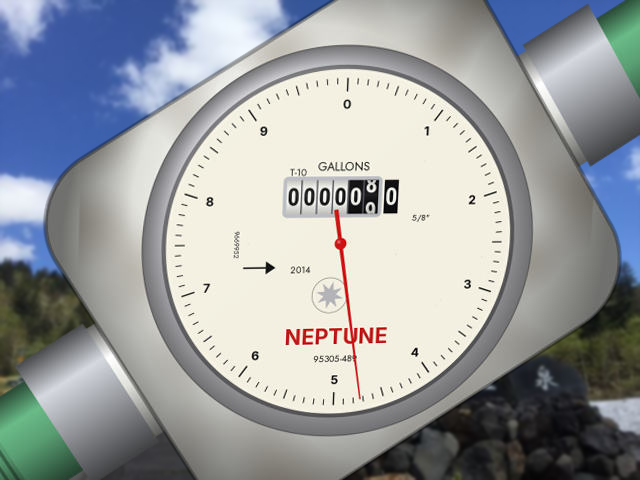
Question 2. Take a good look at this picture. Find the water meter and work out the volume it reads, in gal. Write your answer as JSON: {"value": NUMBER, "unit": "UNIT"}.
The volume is {"value": 84.7, "unit": "gal"}
